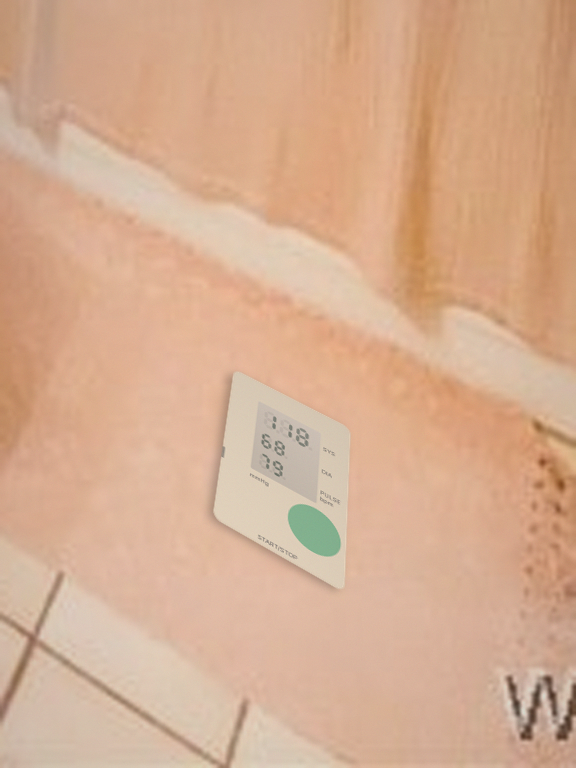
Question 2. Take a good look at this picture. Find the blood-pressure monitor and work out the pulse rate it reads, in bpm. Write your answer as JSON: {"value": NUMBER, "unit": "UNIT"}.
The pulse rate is {"value": 79, "unit": "bpm"}
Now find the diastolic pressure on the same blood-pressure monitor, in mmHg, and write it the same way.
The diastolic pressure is {"value": 68, "unit": "mmHg"}
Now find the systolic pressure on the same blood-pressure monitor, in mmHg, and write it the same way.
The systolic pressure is {"value": 118, "unit": "mmHg"}
